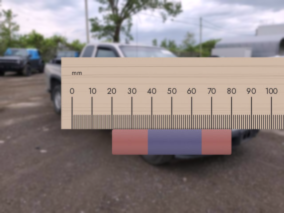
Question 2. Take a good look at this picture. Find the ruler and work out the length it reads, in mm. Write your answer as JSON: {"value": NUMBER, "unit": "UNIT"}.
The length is {"value": 60, "unit": "mm"}
